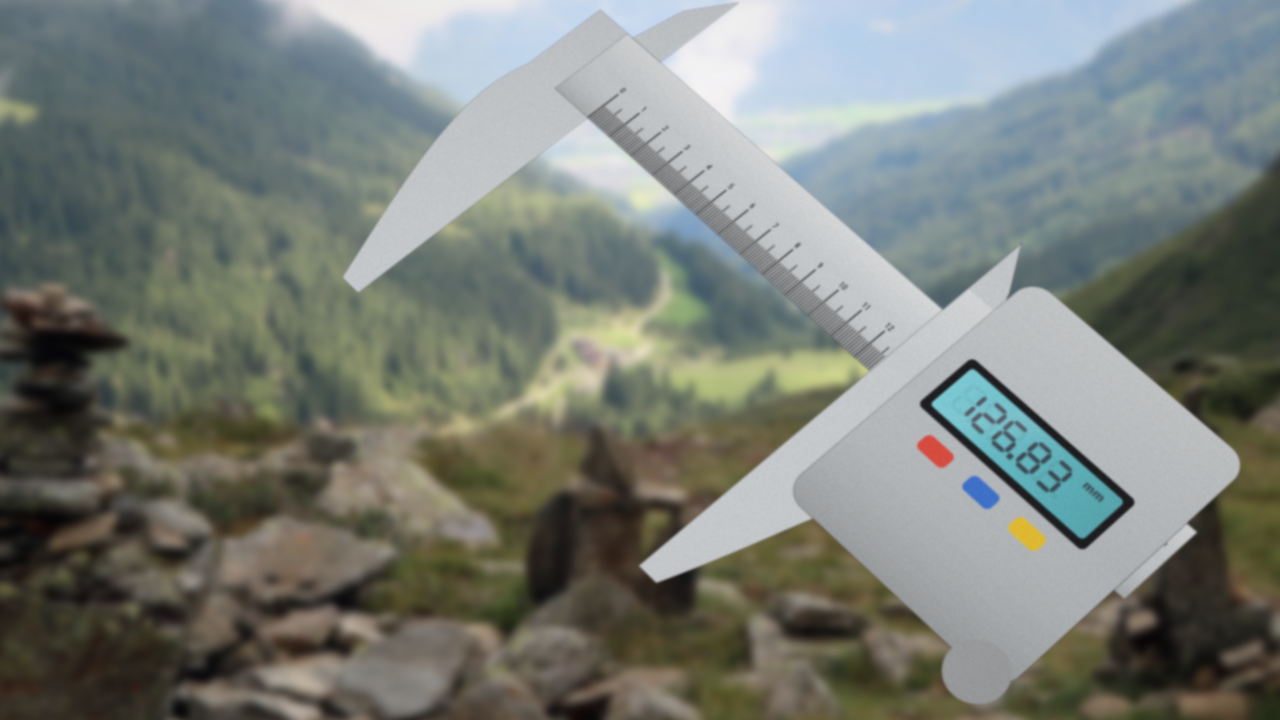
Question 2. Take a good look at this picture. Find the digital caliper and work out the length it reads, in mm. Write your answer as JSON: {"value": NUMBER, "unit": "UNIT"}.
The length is {"value": 126.83, "unit": "mm"}
